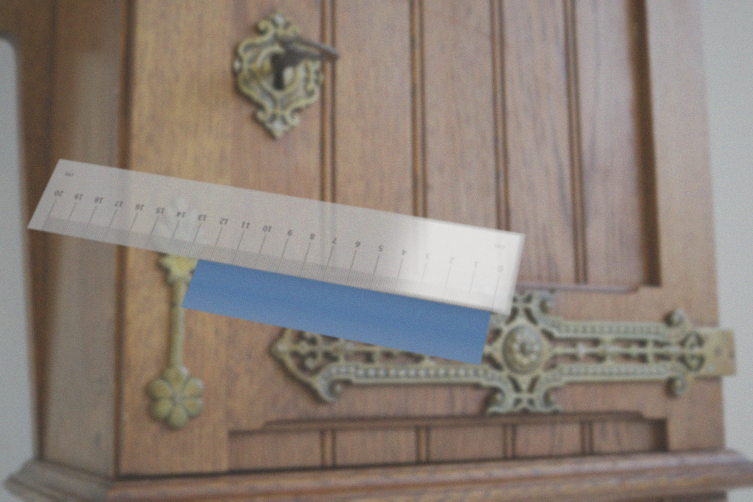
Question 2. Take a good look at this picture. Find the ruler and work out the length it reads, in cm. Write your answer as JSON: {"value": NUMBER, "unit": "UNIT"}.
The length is {"value": 12.5, "unit": "cm"}
